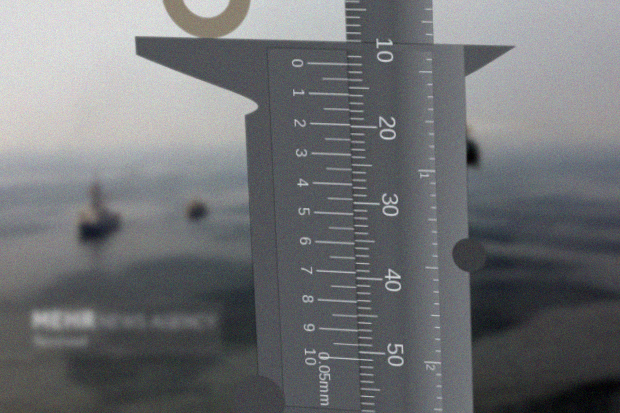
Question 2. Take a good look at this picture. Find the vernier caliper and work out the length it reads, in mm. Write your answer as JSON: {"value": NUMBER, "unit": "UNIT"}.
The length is {"value": 12.0, "unit": "mm"}
